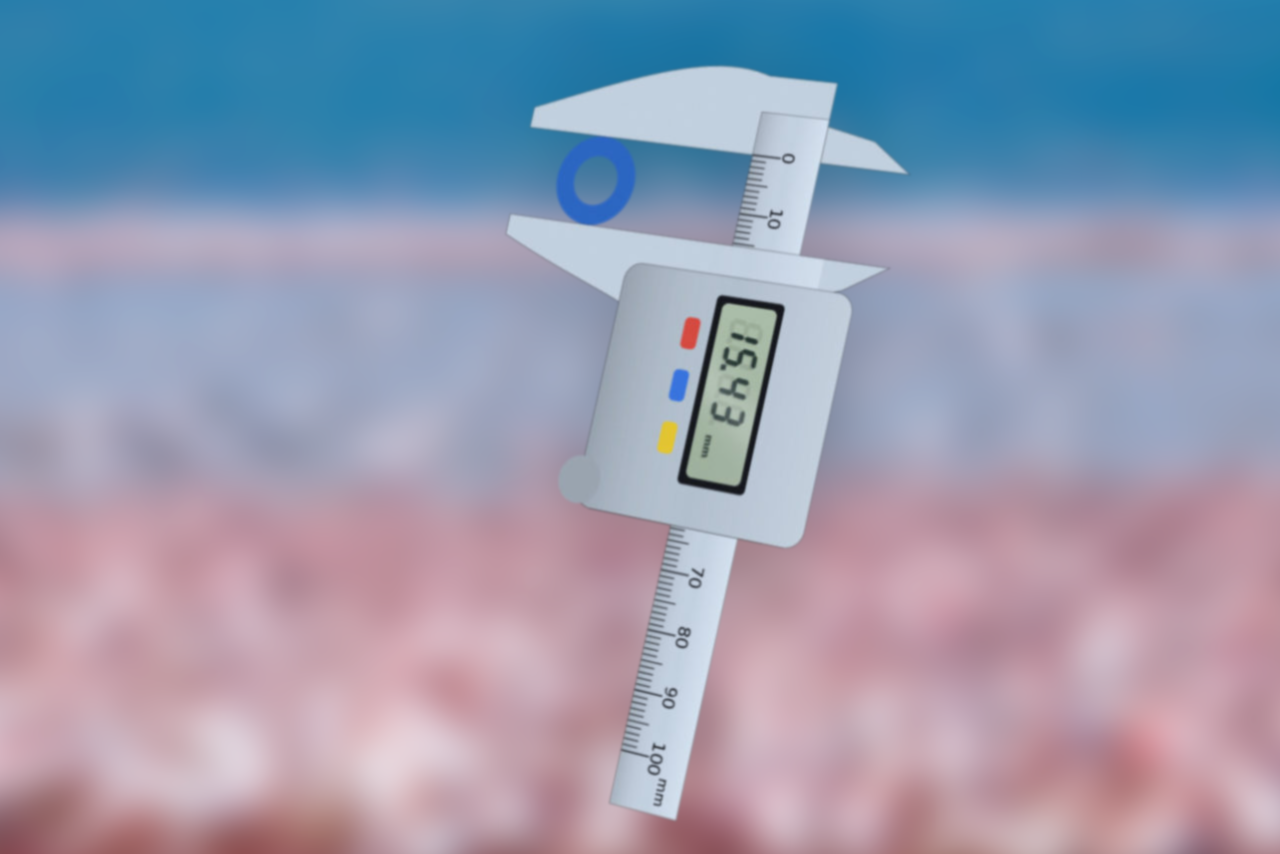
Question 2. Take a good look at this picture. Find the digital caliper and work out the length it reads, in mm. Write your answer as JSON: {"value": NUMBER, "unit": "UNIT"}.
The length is {"value": 15.43, "unit": "mm"}
